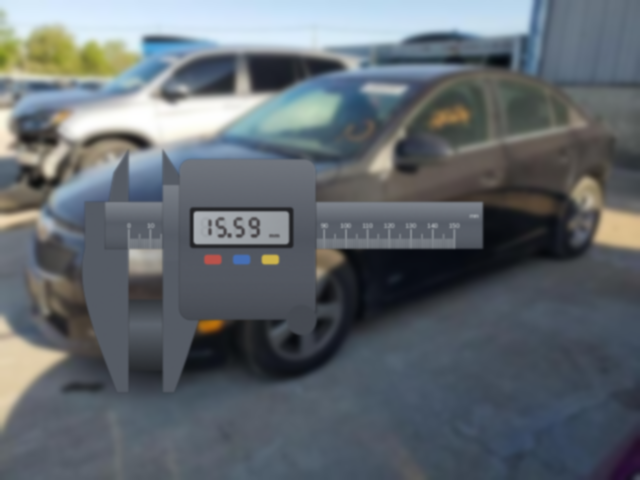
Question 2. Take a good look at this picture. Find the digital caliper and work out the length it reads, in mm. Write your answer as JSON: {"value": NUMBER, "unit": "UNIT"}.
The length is {"value": 15.59, "unit": "mm"}
